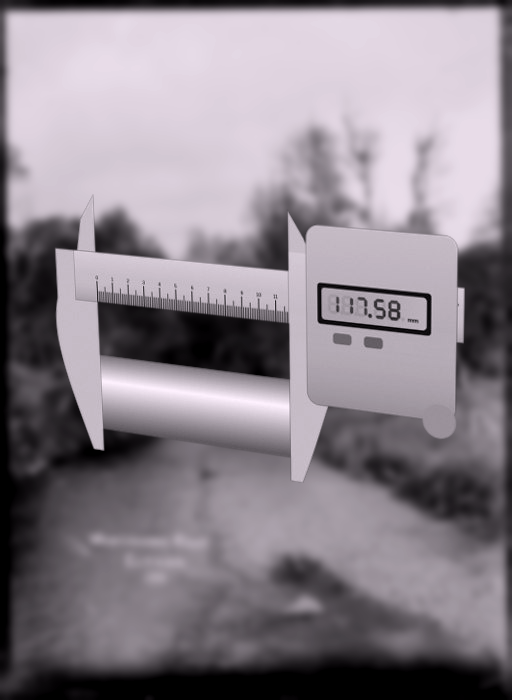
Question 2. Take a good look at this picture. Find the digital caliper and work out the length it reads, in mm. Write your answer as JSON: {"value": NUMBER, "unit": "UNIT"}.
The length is {"value": 117.58, "unit": "mm"}
